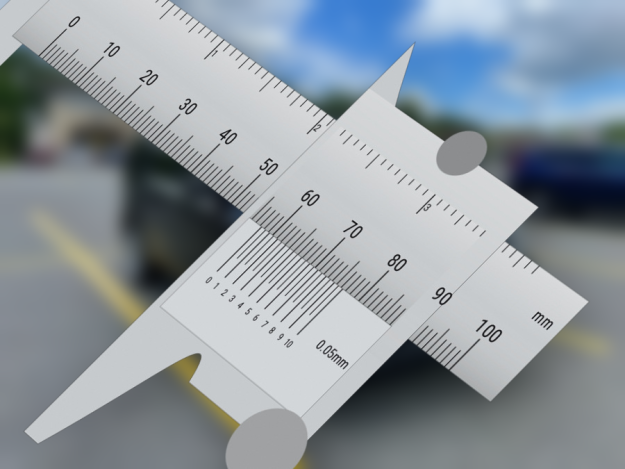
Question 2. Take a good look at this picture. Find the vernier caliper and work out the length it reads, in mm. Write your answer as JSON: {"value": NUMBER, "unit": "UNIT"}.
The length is {"value": 57.4, "unit": "mm"}
